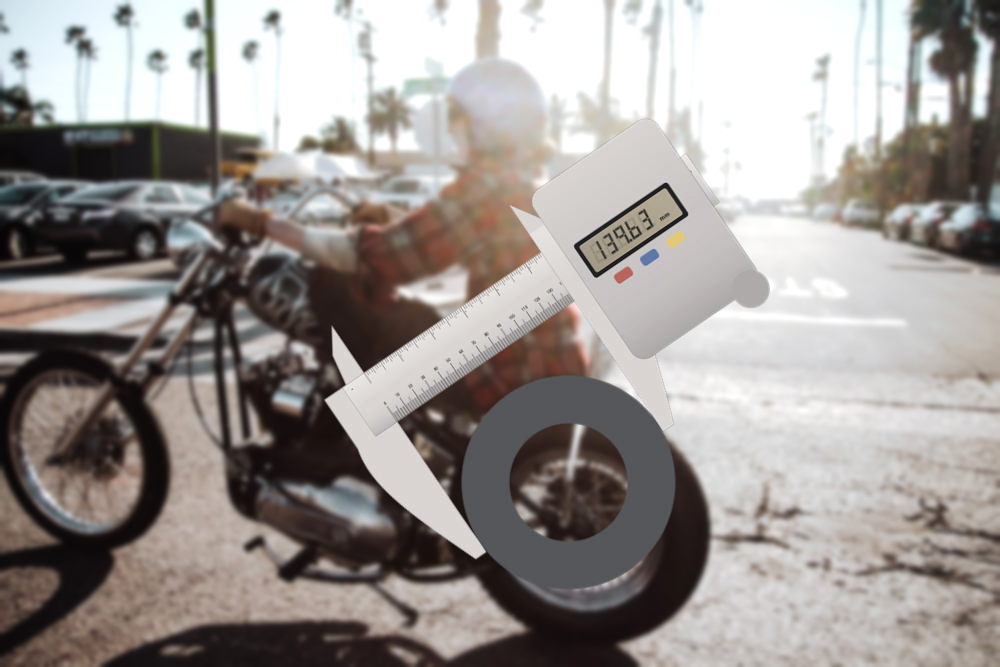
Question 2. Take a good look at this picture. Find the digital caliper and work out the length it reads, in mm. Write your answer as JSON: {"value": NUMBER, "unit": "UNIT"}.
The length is {"value": 139.63, "unit": "mm"}
